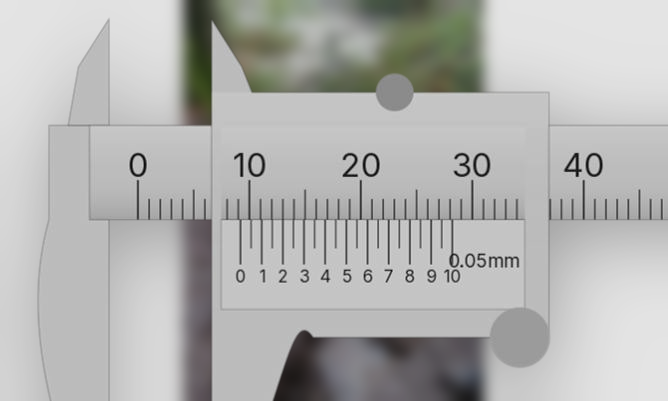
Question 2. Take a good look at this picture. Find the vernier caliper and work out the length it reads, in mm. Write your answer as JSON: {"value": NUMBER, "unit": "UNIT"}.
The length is {"value": 9.2, "unit": "mm"}
